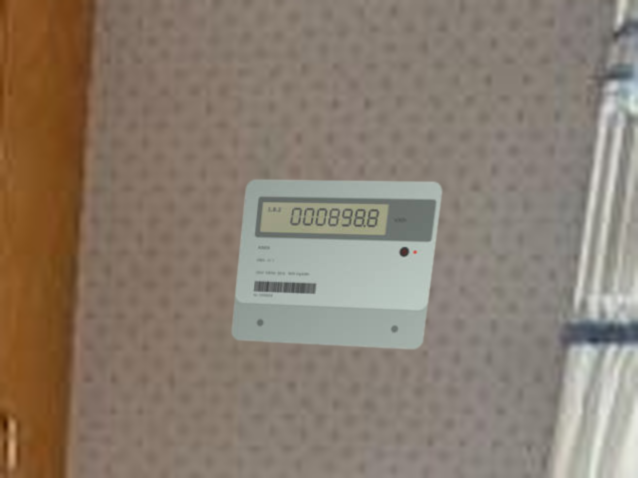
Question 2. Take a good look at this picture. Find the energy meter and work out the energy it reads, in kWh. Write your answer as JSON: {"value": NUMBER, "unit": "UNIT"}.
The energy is {"value": 898.8, "unit": "kWh"}
